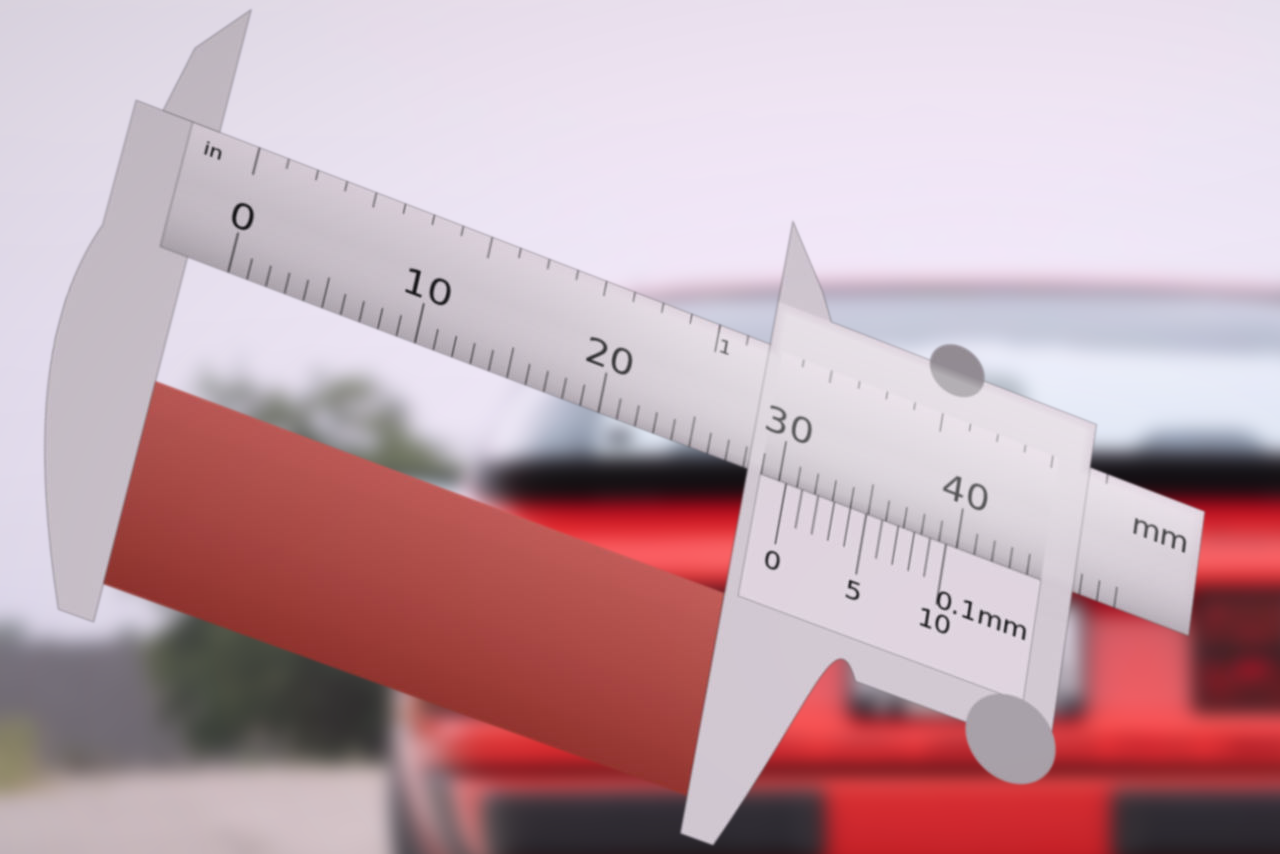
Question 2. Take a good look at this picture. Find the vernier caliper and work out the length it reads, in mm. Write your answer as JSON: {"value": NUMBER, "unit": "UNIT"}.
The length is {"value": 30.4, "unit": "mm"}
